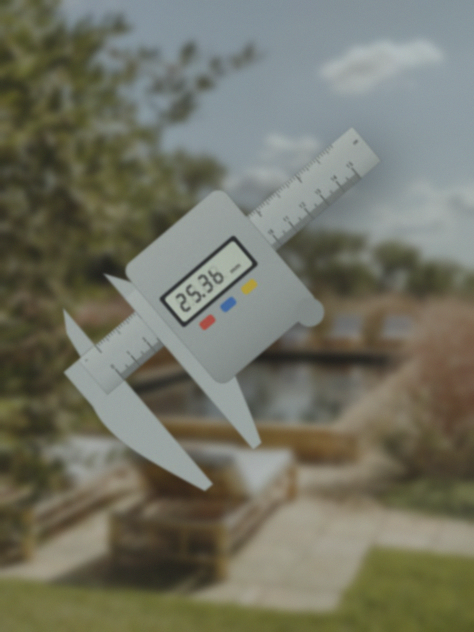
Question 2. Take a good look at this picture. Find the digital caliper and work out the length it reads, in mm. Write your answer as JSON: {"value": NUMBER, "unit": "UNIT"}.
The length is {"value": 25.36, "unit": "mm"}
